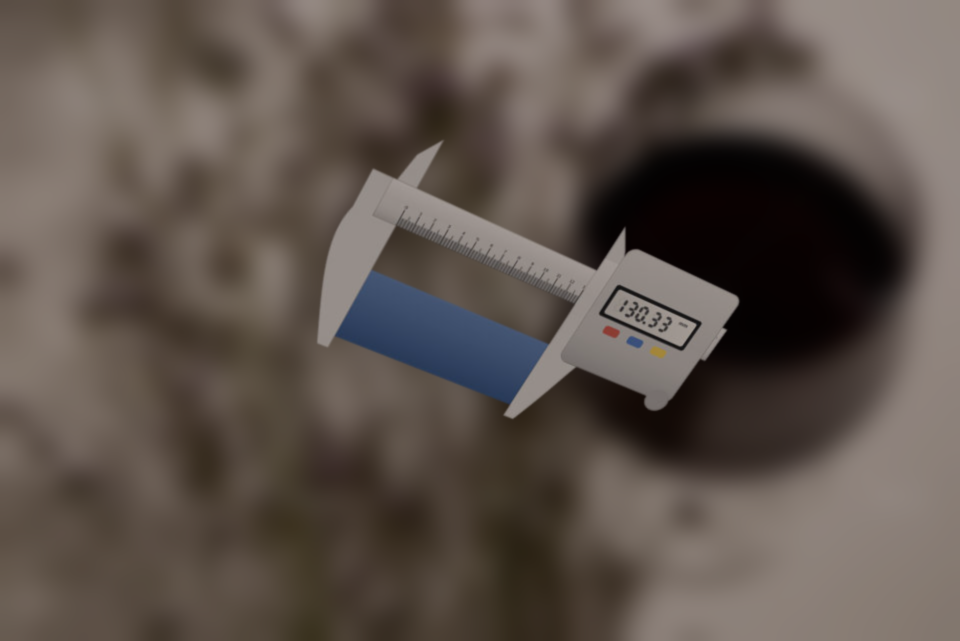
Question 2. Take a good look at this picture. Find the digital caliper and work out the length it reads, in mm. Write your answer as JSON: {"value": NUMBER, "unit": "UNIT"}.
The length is {"value": 130.33, "unit": "mm"}
